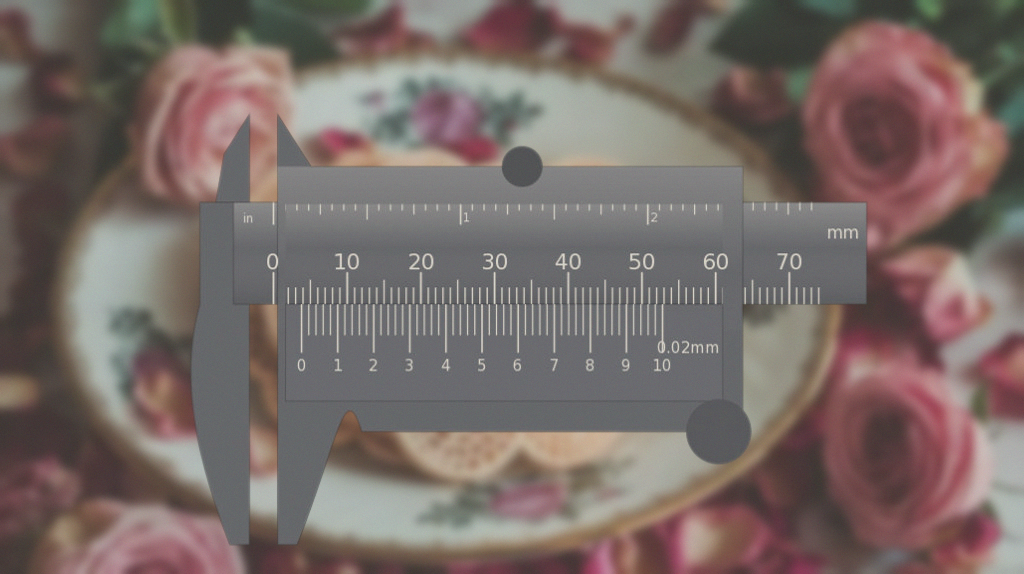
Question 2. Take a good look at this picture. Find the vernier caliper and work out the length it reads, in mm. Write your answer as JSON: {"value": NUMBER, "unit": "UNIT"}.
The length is {"value": 3.8, "unit": "mm"}
